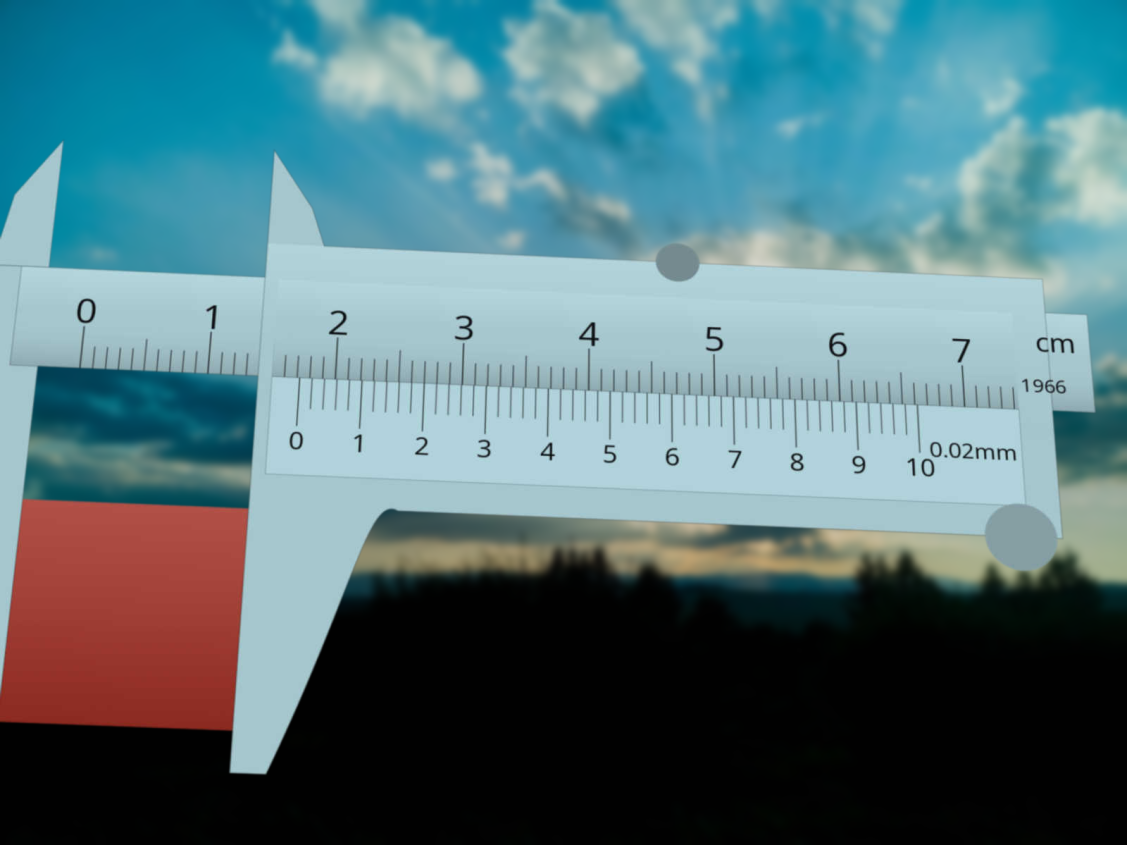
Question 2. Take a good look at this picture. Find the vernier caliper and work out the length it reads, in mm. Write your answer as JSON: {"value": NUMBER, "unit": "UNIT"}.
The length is {"value": 17.2, "unit": "mm"}
